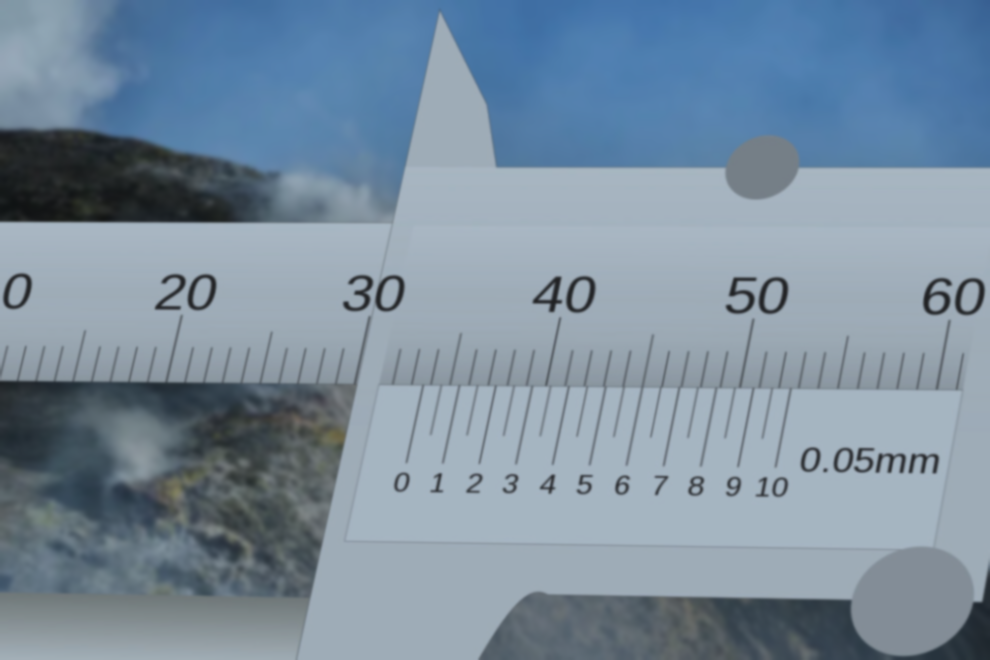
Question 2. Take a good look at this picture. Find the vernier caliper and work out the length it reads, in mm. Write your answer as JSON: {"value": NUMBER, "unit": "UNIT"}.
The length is {"value": 33.6, "unit": "mm"}
